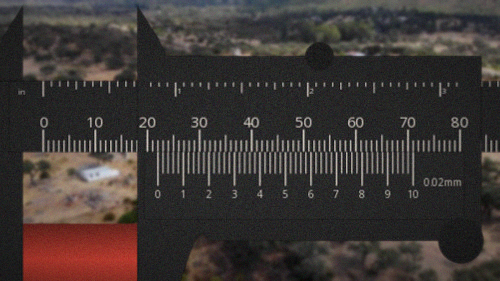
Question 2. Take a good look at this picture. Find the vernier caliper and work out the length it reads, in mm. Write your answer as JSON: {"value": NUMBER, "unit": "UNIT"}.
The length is {"value": 22.0, "unit": "mm"}
